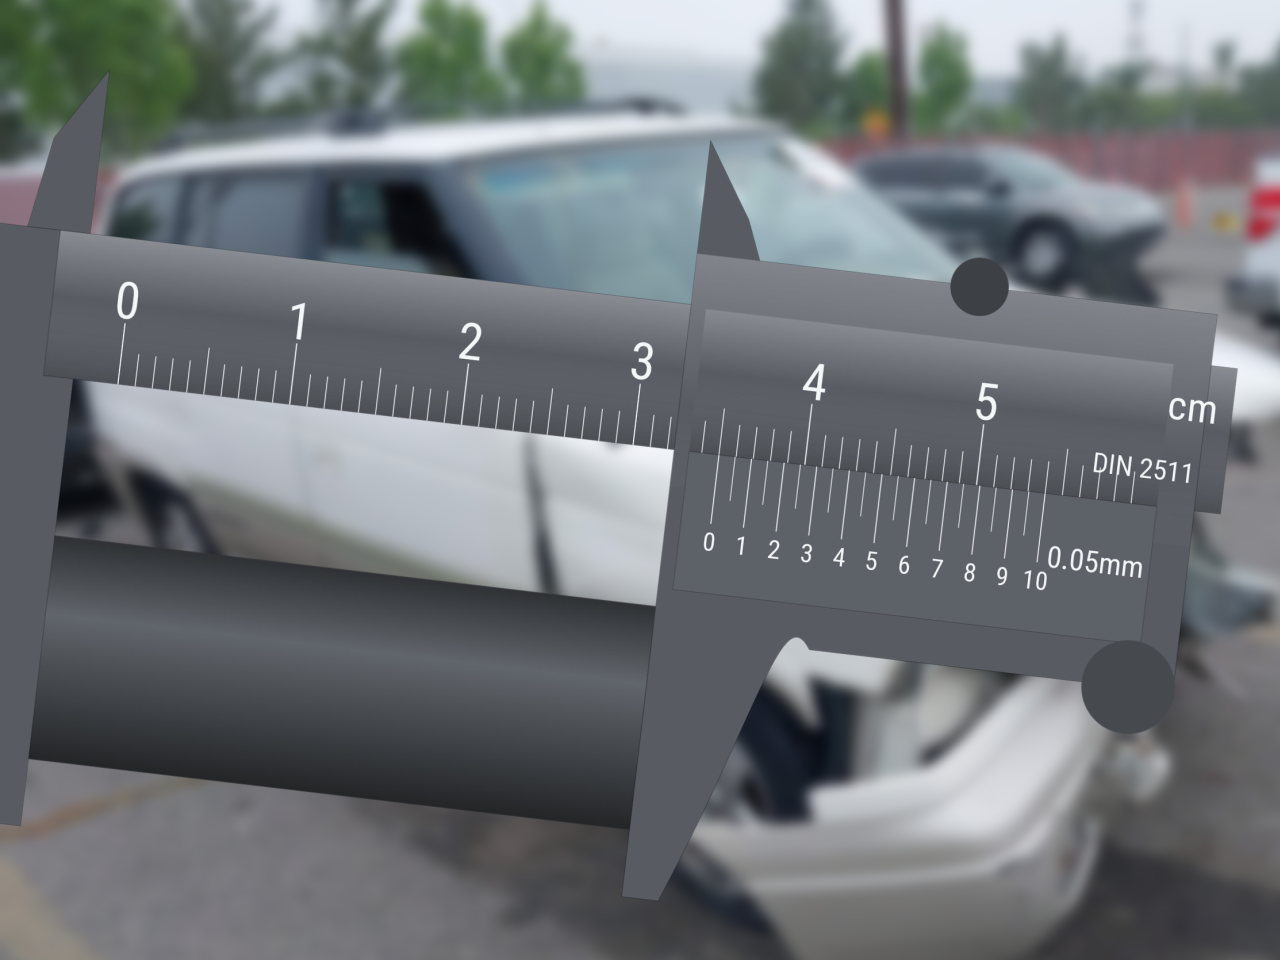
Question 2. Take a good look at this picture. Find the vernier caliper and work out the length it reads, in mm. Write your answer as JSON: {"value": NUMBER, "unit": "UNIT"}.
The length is {"value": 35.0, "unit": "mm"}
